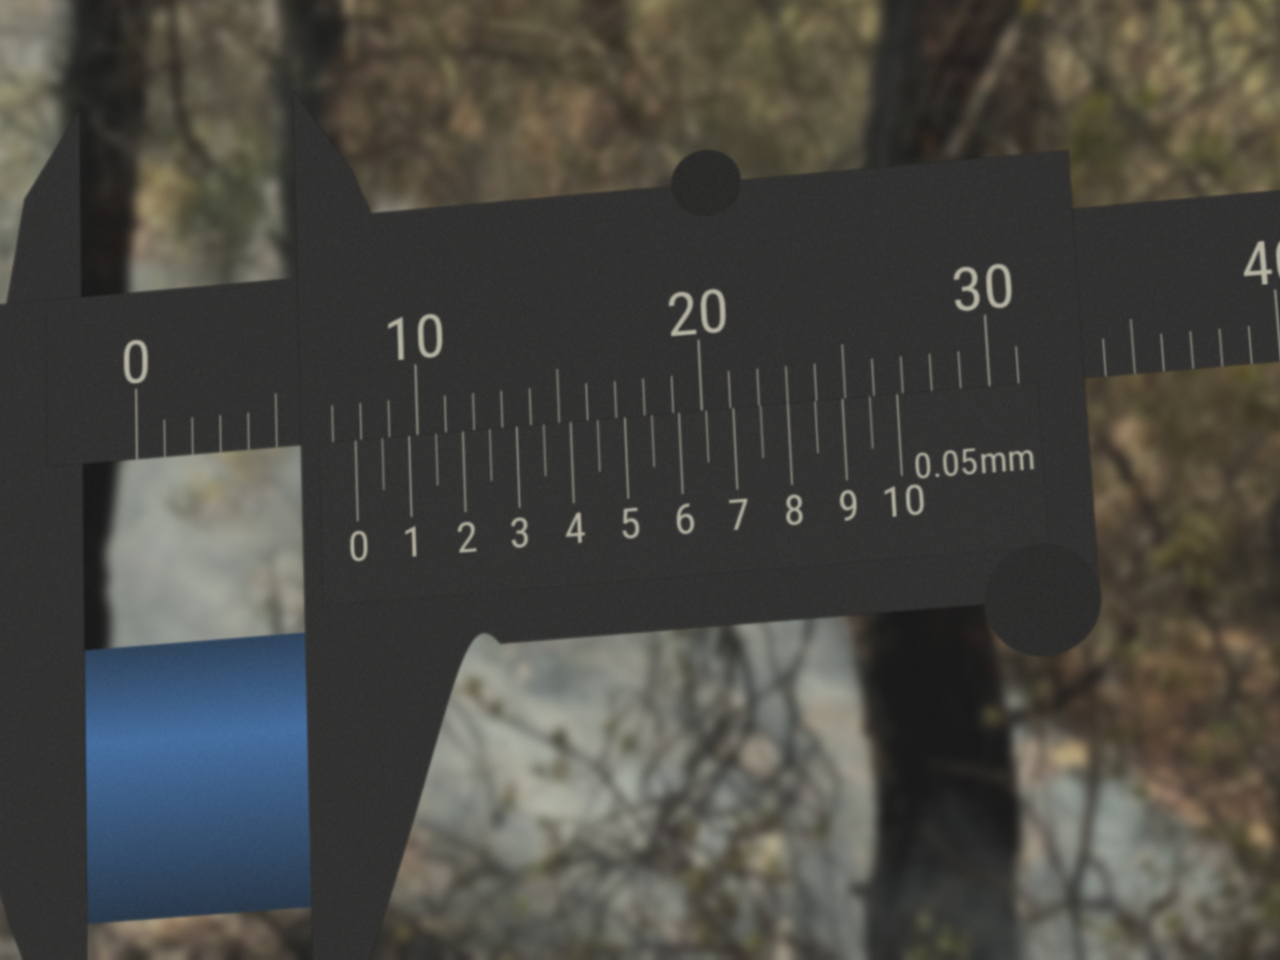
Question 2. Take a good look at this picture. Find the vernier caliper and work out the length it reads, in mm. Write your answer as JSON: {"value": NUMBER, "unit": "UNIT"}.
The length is {"value": 7.8, "unit": "mm"}
